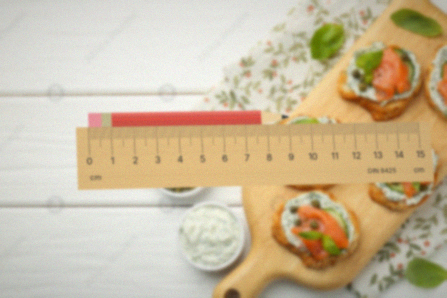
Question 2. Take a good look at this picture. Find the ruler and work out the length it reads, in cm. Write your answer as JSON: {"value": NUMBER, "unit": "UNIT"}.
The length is {"value": 9, "unit": "cm"}
